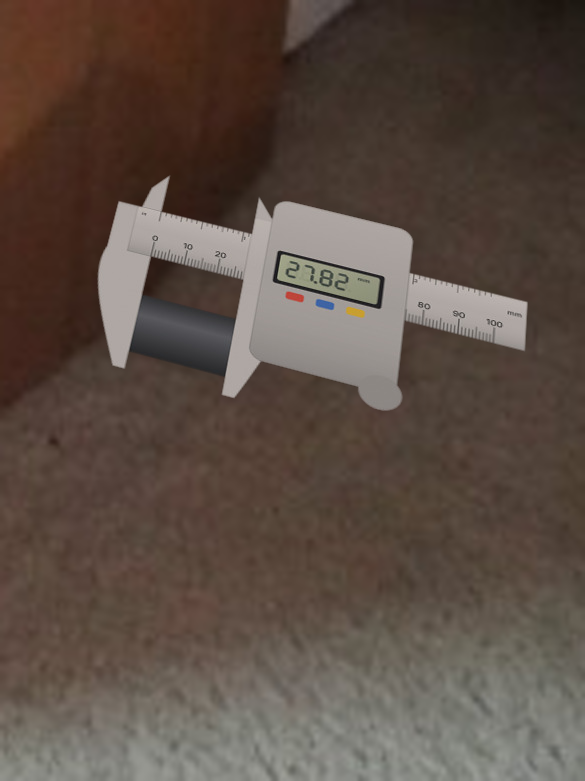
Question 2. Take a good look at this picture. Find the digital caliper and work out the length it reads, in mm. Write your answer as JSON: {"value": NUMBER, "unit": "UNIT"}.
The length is {"value": 27.82, "unit": "mm"}
